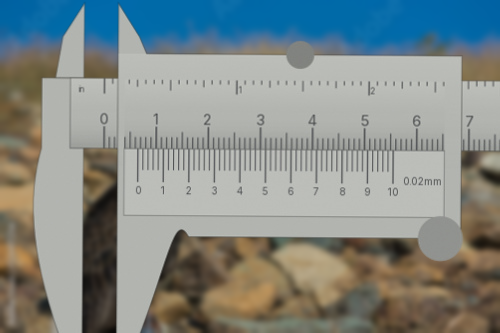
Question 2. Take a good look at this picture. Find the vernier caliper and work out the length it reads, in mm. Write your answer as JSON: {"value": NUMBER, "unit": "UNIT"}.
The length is {"value": 6.5, "unit": "mm"}
